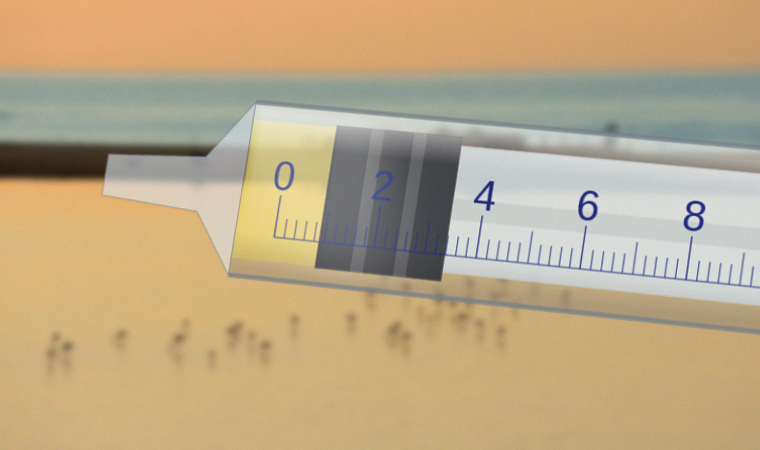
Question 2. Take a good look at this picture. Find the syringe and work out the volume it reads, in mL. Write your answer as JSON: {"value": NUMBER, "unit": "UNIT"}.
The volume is {"value": 0.9, "unit": "mL"}
